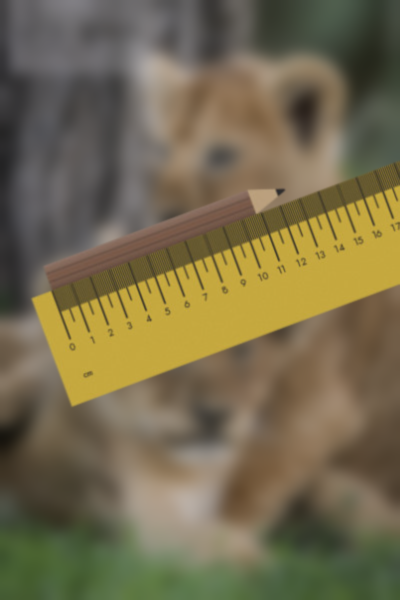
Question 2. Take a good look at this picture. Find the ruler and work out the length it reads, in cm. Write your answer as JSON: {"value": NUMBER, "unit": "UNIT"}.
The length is {"value": 12.5, "unit": "cm"}
